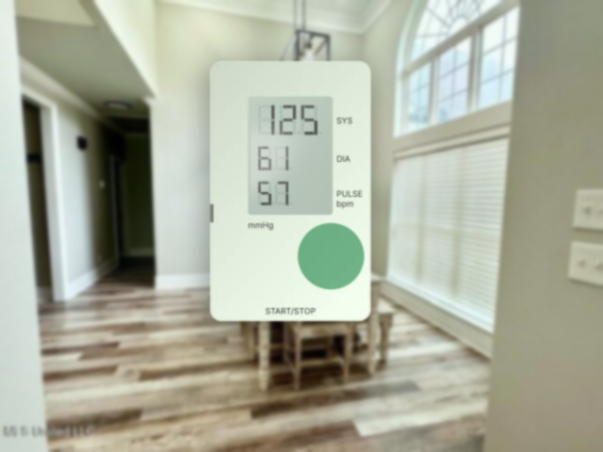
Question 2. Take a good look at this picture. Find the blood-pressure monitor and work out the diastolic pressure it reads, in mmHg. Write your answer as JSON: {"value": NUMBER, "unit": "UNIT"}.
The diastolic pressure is {"value": 61, "unit": "mmHg"}
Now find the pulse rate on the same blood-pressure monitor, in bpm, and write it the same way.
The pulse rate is {"value": 57, "unit": "bpm"}
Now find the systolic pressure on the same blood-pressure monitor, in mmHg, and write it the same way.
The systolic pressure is {"value": 125, "unit": "mmHg"}
